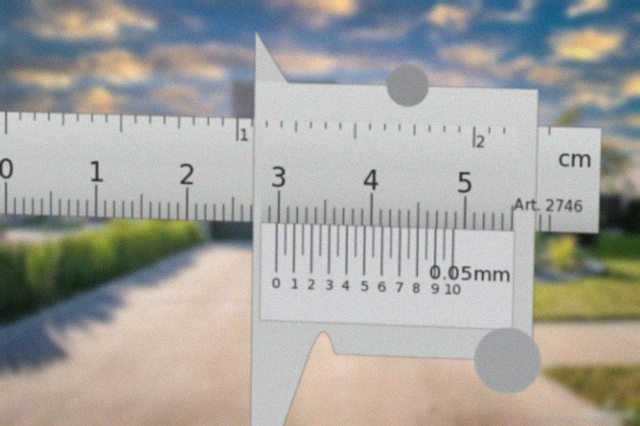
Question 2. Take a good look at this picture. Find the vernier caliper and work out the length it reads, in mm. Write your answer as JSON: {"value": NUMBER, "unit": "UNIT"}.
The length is {"value": 29.8, "unit": "mm"}
